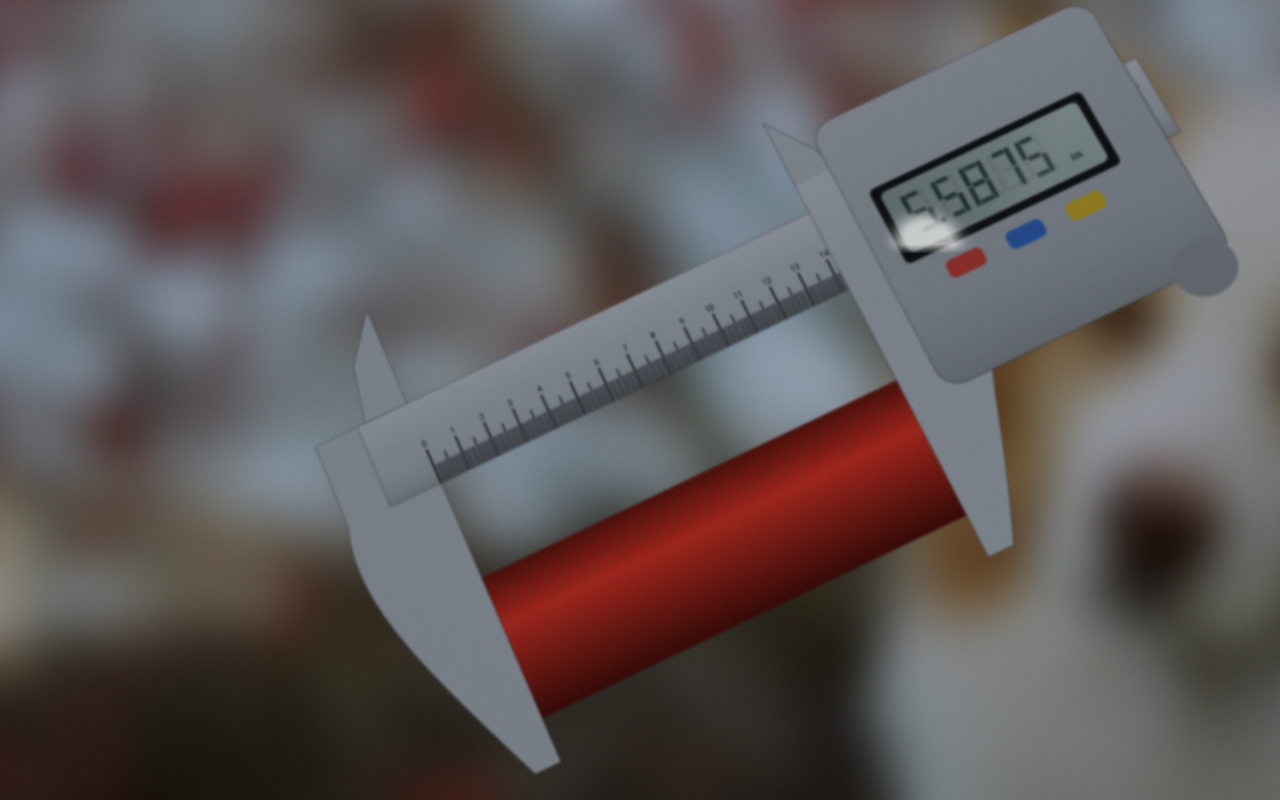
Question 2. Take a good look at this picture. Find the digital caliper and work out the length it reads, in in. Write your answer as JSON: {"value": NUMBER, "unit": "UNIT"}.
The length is {"value": 5.5875, "unit": "in"}
